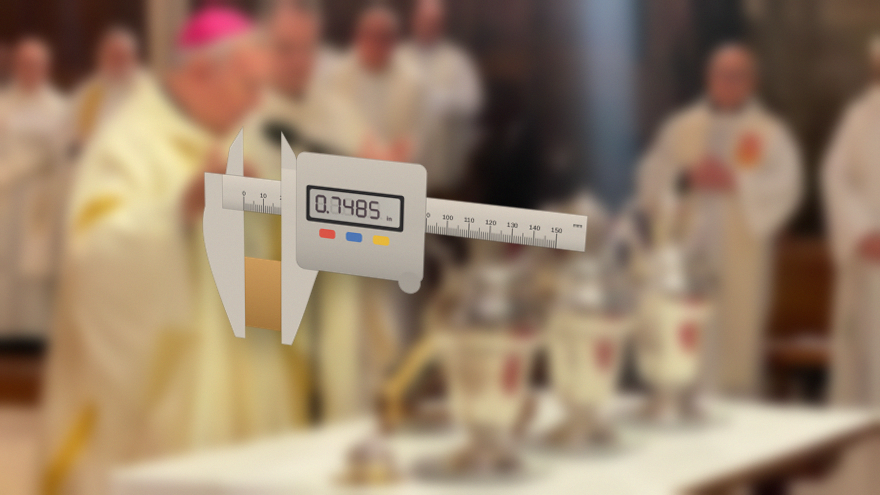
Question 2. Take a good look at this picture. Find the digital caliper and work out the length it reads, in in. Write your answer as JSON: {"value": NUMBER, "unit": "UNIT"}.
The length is {"value": 0.7485, "unit": "in"}
